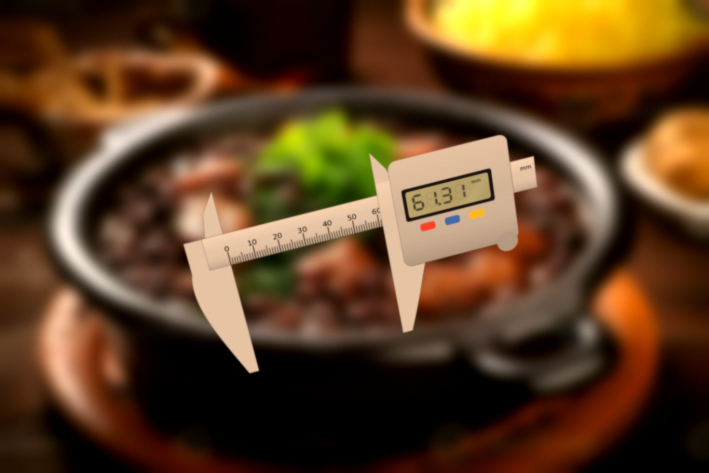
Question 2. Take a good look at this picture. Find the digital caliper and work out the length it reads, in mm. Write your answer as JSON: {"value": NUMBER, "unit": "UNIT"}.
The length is {"value": 61.31, "unit": "mm"}
